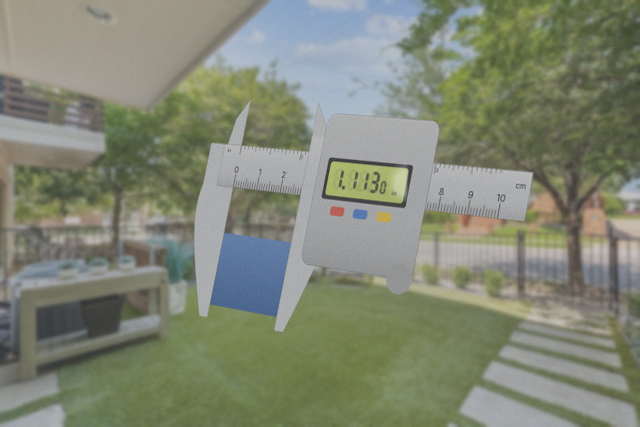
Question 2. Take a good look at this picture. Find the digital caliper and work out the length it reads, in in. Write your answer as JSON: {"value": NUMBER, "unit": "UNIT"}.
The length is {"value": 1.1130, "unit": "in"}
